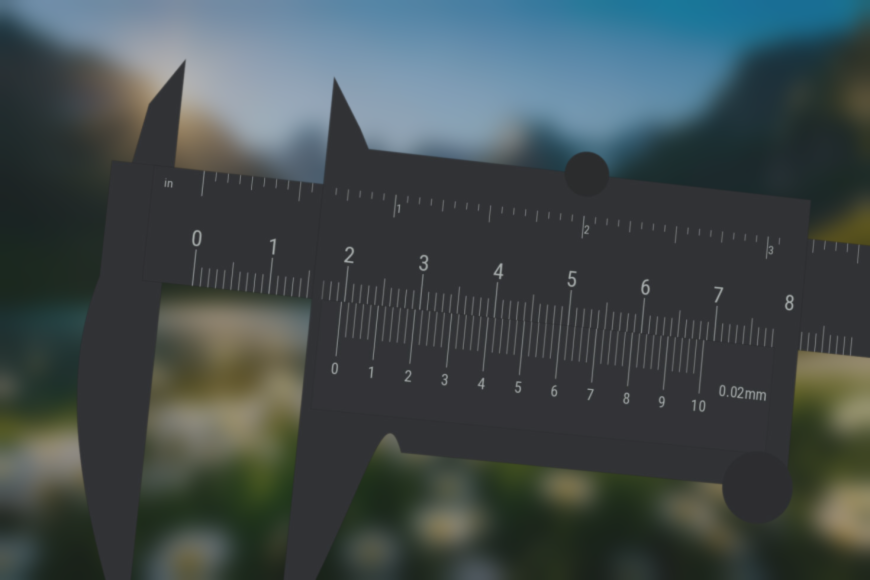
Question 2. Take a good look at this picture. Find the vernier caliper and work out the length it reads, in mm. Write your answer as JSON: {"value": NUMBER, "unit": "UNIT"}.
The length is {"value": 19.6, "unit": "mm"}
